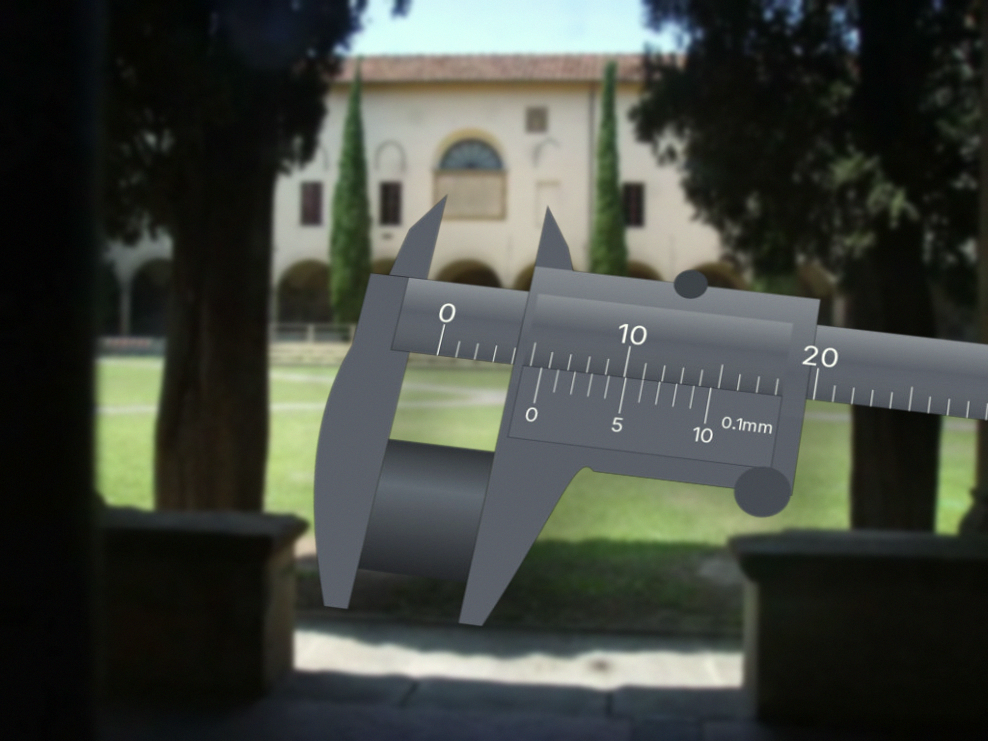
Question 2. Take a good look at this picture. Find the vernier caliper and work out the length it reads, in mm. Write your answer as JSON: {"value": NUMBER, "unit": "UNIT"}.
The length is {"value": 5.6, "unit": "mm"}
